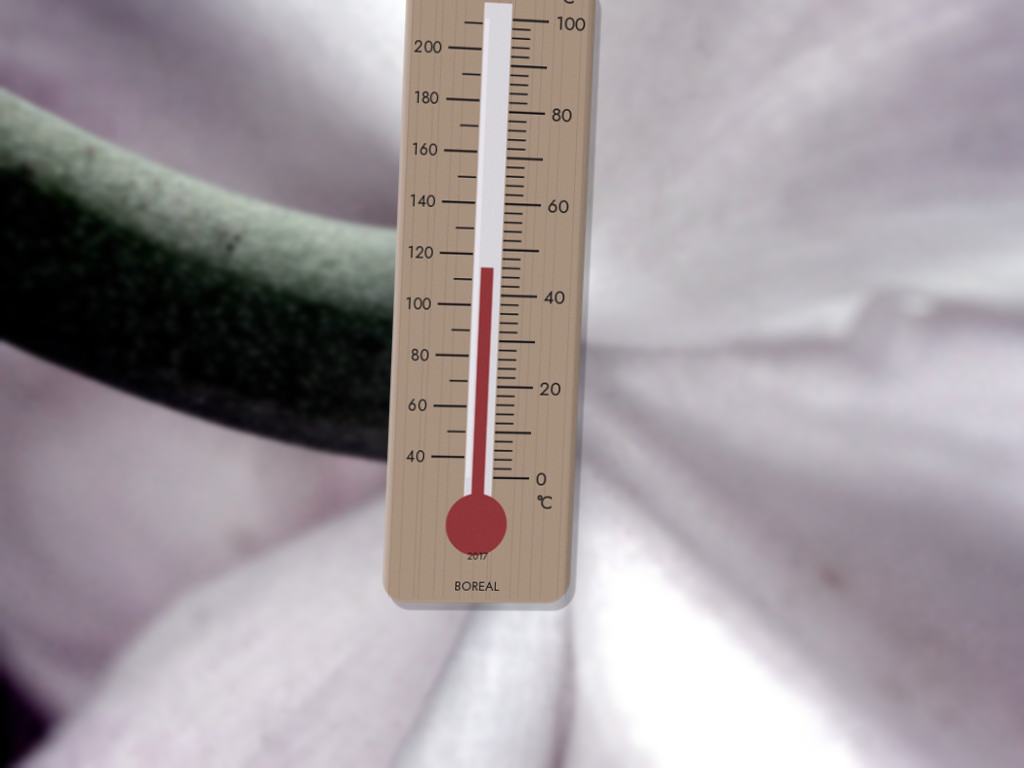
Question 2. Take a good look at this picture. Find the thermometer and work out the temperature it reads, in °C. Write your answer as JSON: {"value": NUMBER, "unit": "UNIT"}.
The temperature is {"value": 46, "unit": "°C"}
